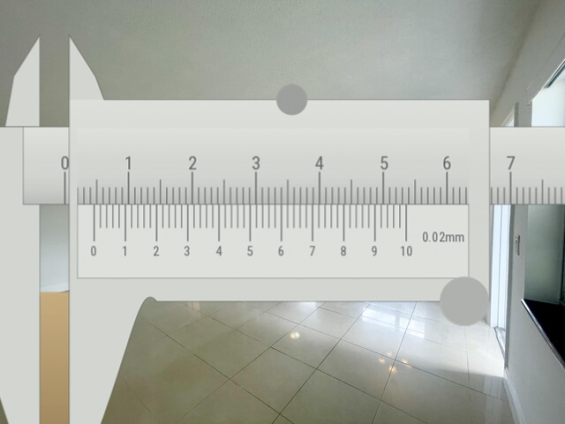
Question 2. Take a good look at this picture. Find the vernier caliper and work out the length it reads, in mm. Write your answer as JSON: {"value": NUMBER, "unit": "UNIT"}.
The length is {"value": 4.6, "unit": "mm"}
